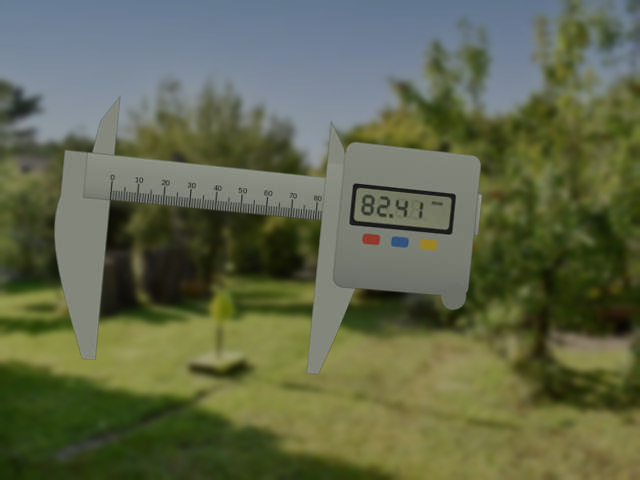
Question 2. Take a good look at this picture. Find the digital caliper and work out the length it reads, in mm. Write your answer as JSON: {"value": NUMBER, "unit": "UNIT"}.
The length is {"value": 82.41, "unit": "mm"}
